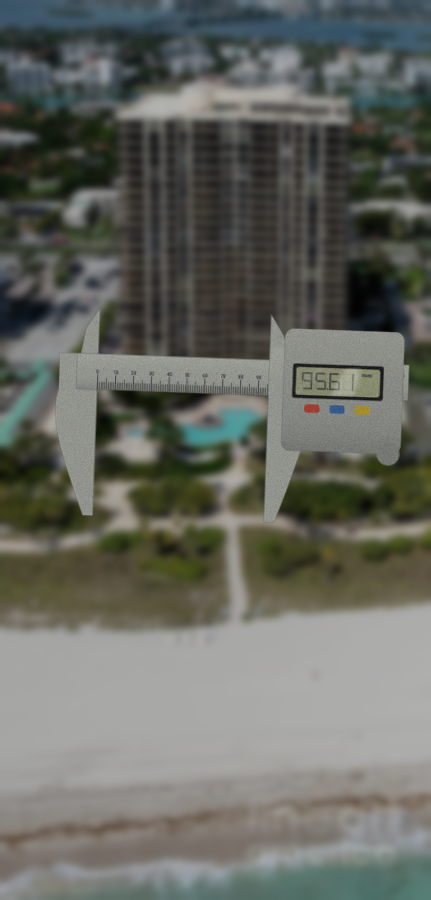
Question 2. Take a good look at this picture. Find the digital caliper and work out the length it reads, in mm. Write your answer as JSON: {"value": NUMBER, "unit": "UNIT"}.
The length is {"value": 95.61, "unit": "mm"}
